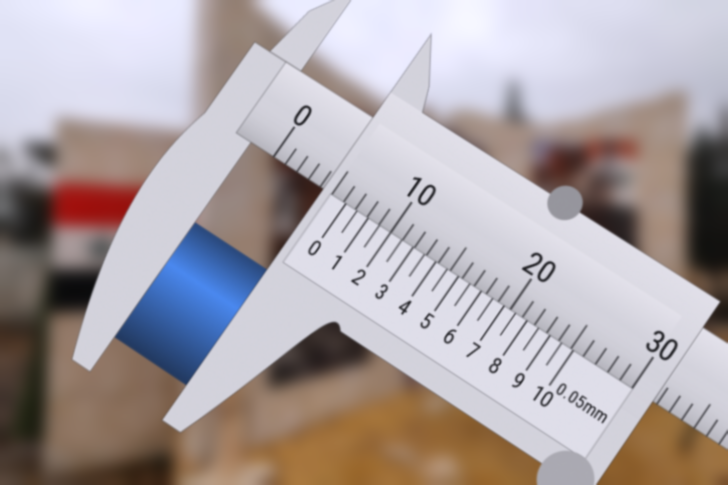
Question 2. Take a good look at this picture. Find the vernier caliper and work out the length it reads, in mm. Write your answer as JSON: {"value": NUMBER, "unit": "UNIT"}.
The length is {"value": 6.2, "unit": "mm"}
